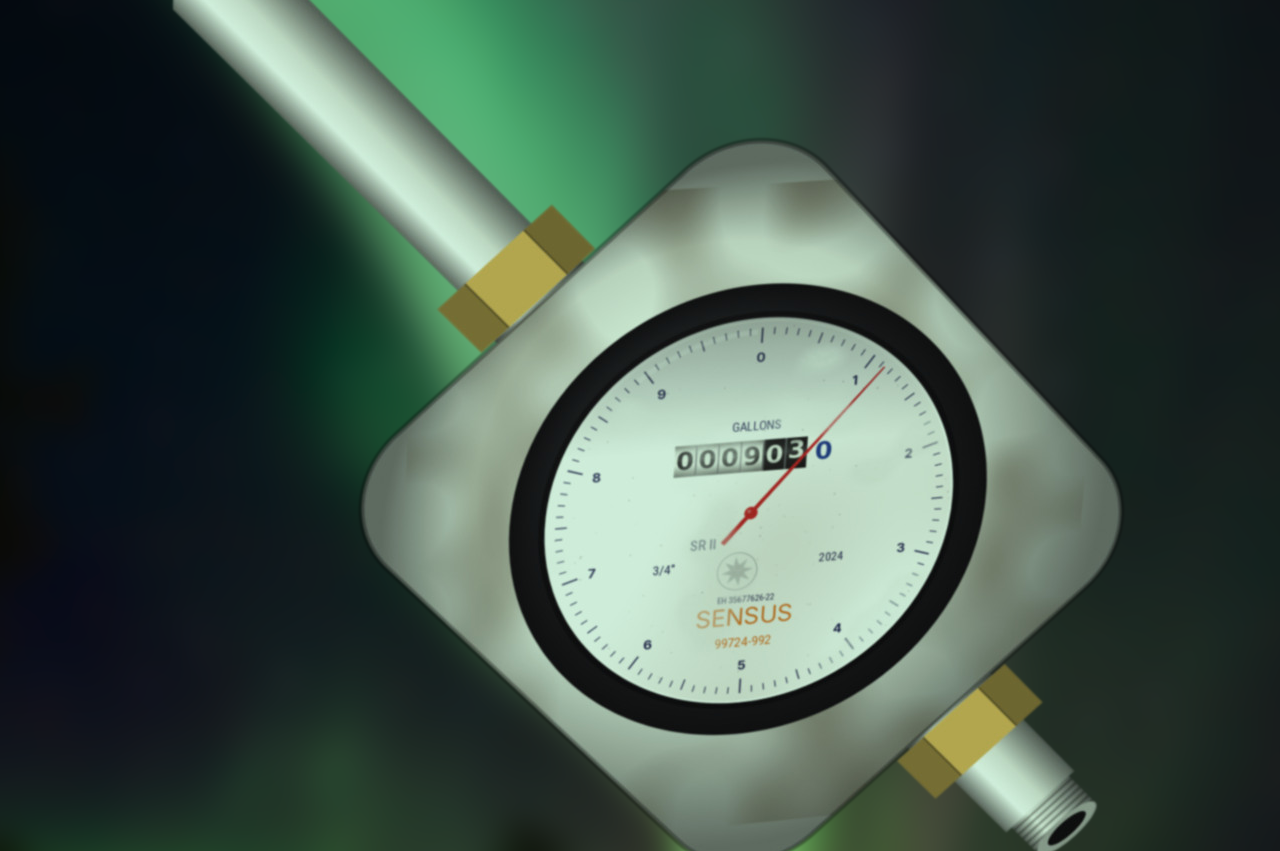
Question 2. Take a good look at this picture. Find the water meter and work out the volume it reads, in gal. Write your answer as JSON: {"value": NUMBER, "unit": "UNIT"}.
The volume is {"value": 9031.1, "unit": "gal"}
